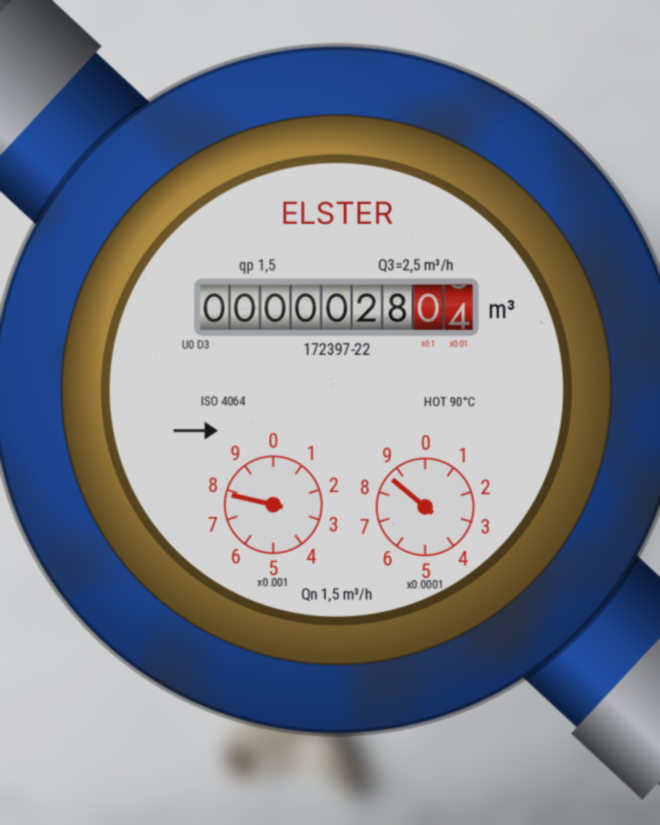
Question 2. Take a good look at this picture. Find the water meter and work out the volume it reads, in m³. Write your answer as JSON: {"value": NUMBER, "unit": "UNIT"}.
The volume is {"value": 28.0378, "unit": "m³"}
